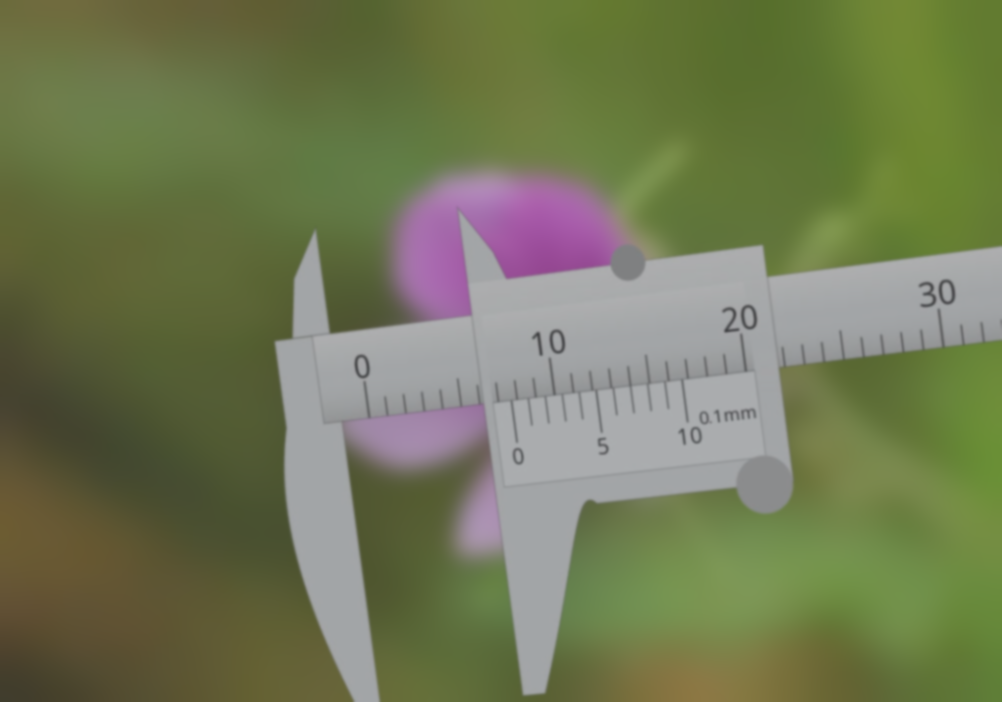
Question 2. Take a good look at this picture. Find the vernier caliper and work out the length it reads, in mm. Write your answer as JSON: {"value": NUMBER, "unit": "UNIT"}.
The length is {"value": 7.7, "unit": "mm"}
